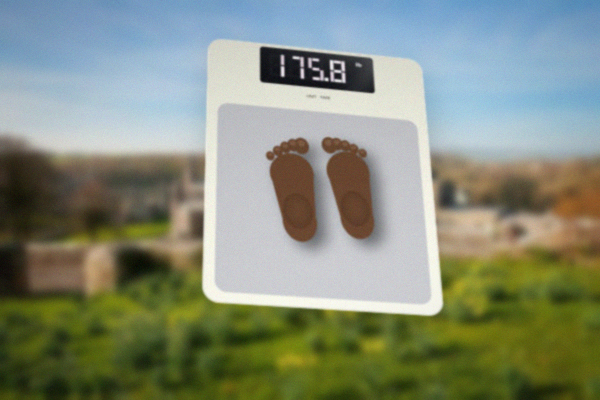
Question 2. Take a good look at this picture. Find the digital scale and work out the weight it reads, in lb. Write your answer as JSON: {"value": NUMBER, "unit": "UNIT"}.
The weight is {"value": 175.8, "unit": "lb"}
